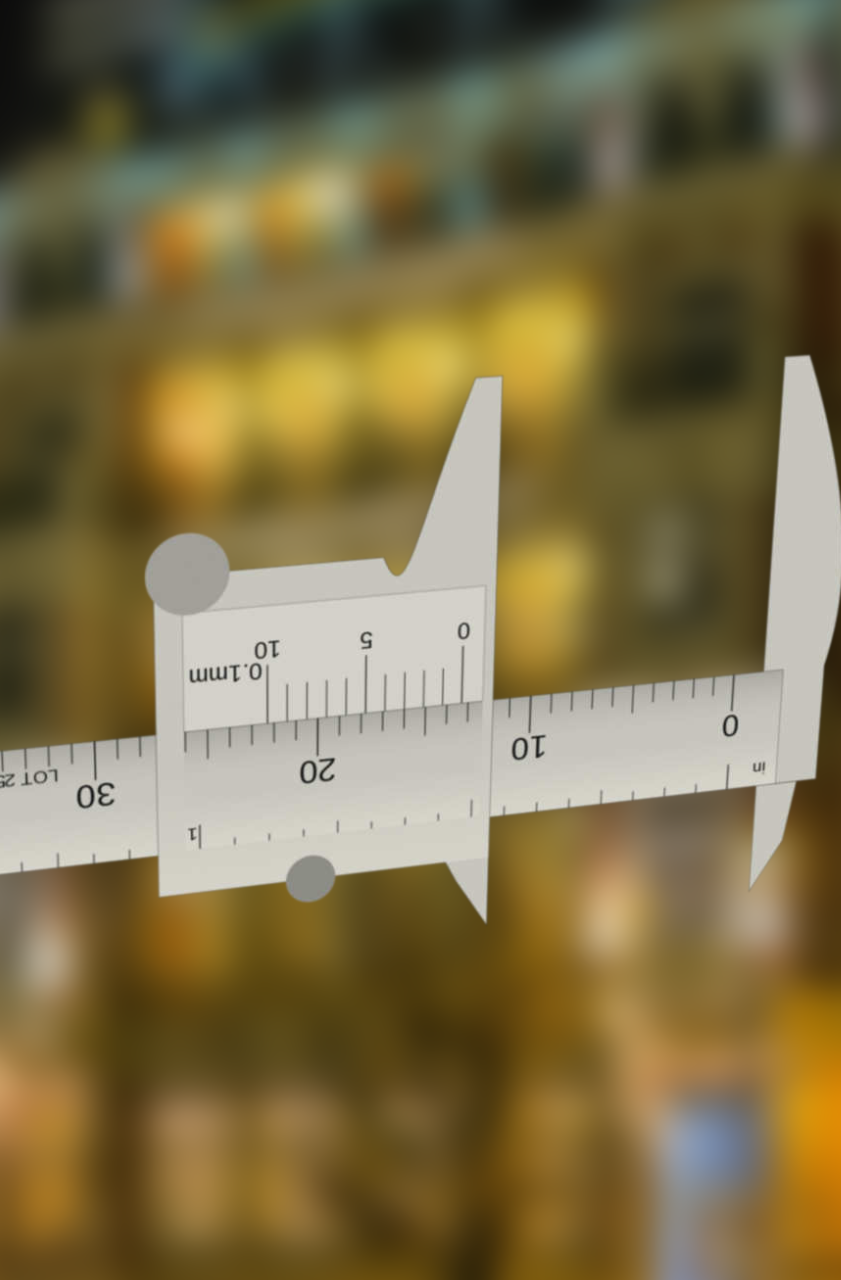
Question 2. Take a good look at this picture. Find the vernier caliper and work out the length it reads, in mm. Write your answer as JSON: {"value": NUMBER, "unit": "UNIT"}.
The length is {"value": 13.3, "unit": "mm"}
